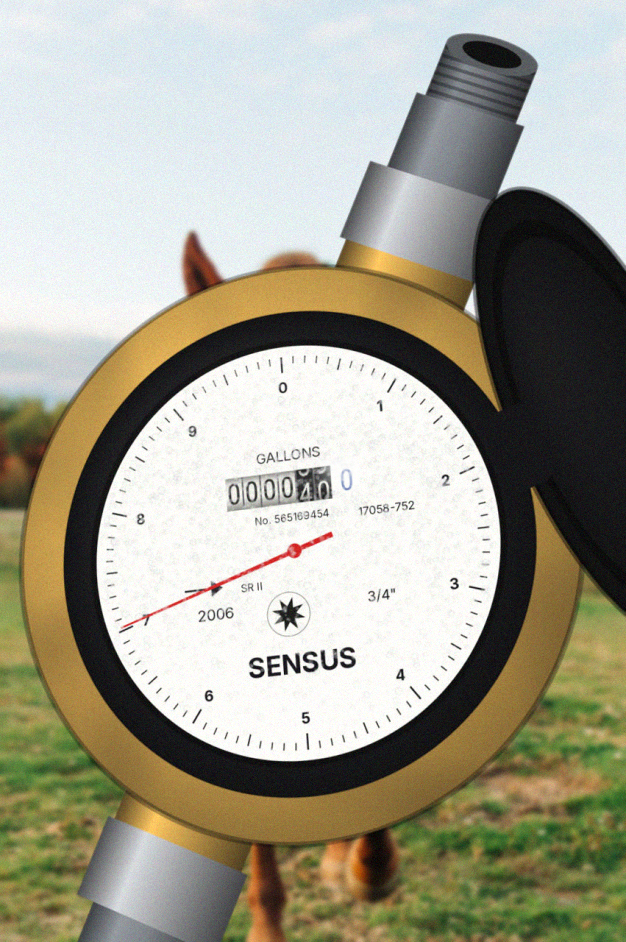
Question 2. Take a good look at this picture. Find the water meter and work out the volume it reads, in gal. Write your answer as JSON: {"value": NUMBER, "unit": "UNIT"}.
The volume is {"value": 397.0, "unit": "gal"}
